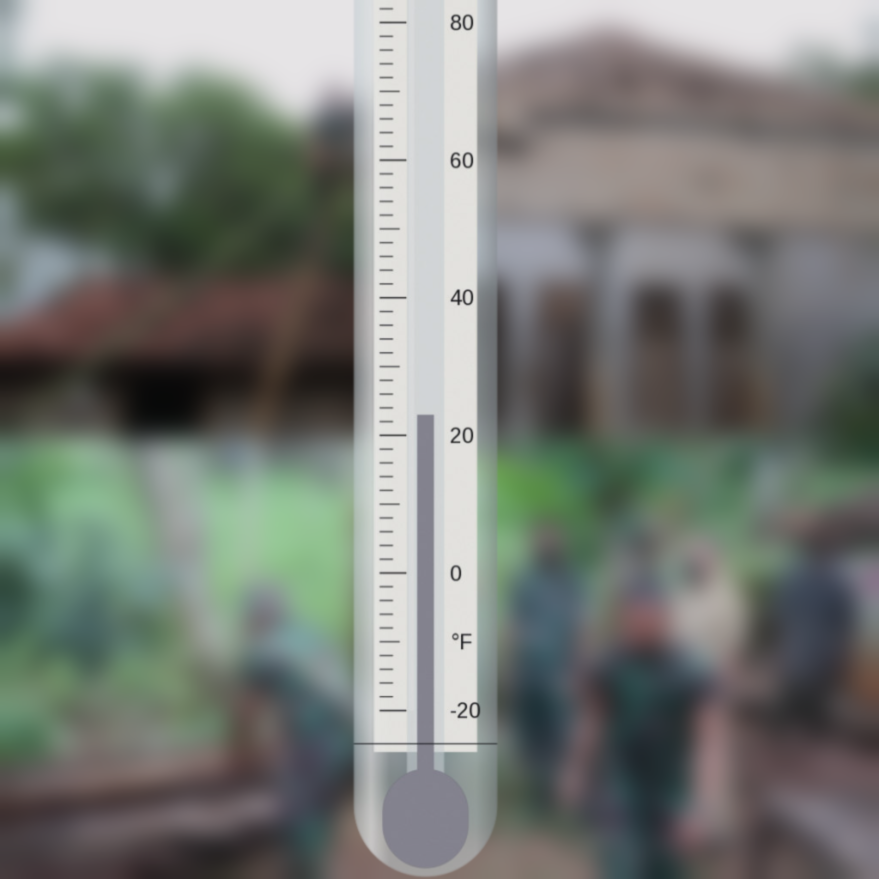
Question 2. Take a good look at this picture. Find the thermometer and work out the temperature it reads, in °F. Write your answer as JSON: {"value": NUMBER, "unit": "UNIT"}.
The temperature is {"value": 23, "unit": "°F"}
